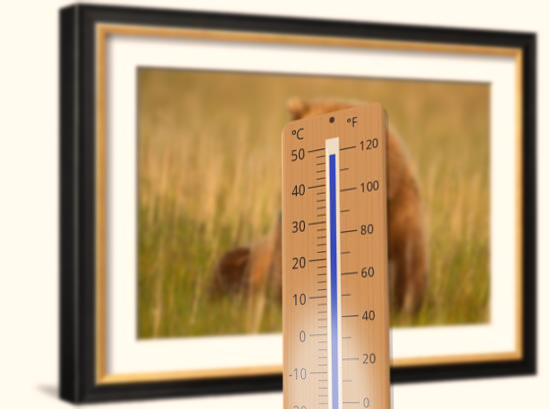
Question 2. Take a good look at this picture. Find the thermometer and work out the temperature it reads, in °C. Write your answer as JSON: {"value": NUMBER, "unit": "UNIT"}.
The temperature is {"value": 48, "unit": "°C"}
